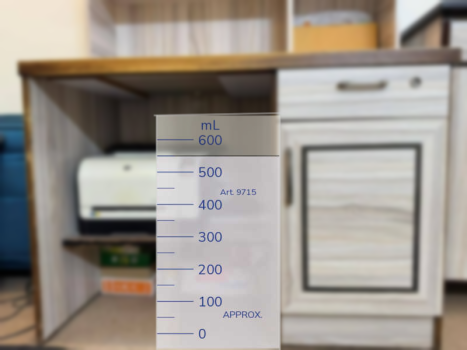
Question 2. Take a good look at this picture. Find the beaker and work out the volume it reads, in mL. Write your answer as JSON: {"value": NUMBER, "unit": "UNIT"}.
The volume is {"value": 550, "unit": "mL"}
